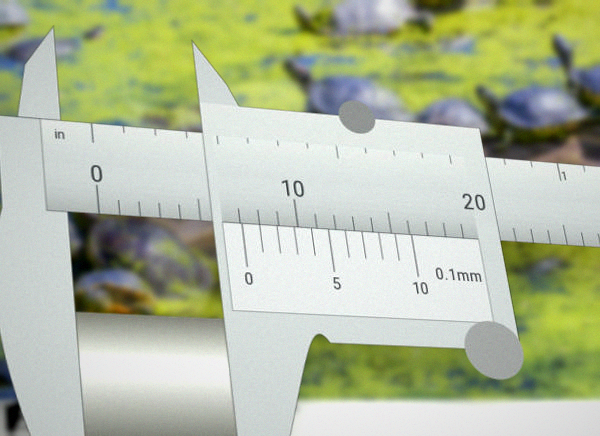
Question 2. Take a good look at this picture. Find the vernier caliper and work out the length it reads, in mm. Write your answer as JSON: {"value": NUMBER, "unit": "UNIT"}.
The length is {"value": 7.1, "unit": "mm"}
